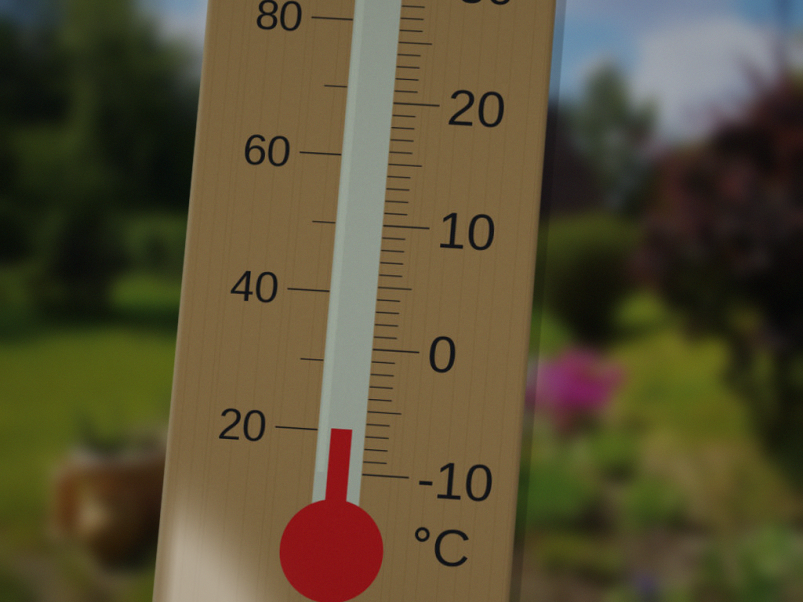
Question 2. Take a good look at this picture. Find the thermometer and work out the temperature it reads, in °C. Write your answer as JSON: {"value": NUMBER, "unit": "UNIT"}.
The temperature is {"value": -6.5, "unit": "°C"}
